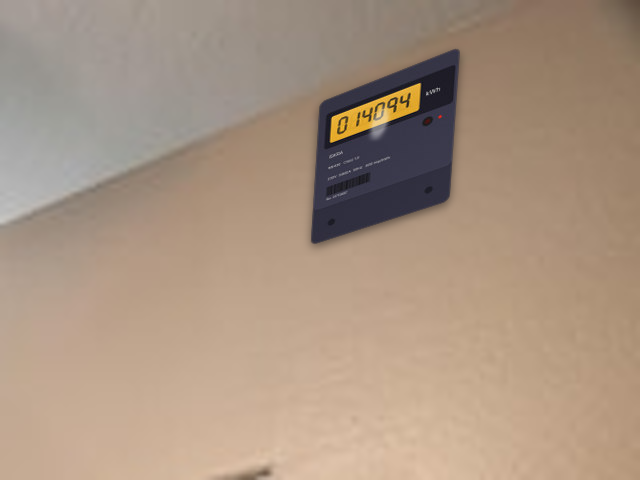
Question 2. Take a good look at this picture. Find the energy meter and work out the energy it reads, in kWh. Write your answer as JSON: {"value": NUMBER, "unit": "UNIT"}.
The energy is {"value": 14094, "unit": "kWh"}
